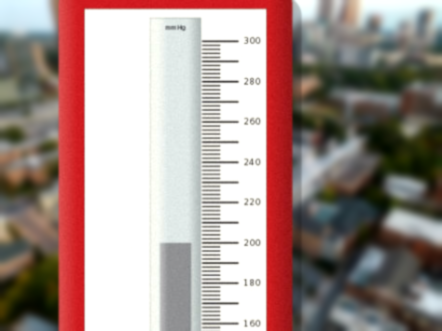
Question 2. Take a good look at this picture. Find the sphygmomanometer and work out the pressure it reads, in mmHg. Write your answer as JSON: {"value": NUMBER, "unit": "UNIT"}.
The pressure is {"value": 200, "unit": "mmHg"}
